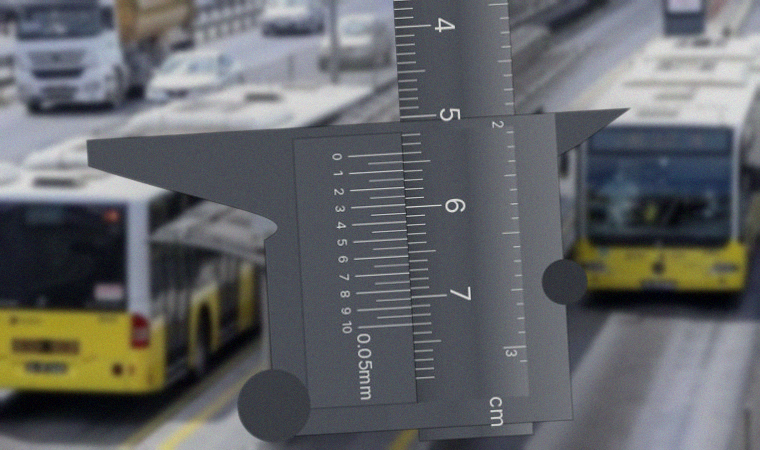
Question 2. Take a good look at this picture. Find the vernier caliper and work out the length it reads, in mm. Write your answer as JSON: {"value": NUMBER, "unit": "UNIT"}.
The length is {"value": 54.0, "unit": "mm"}
